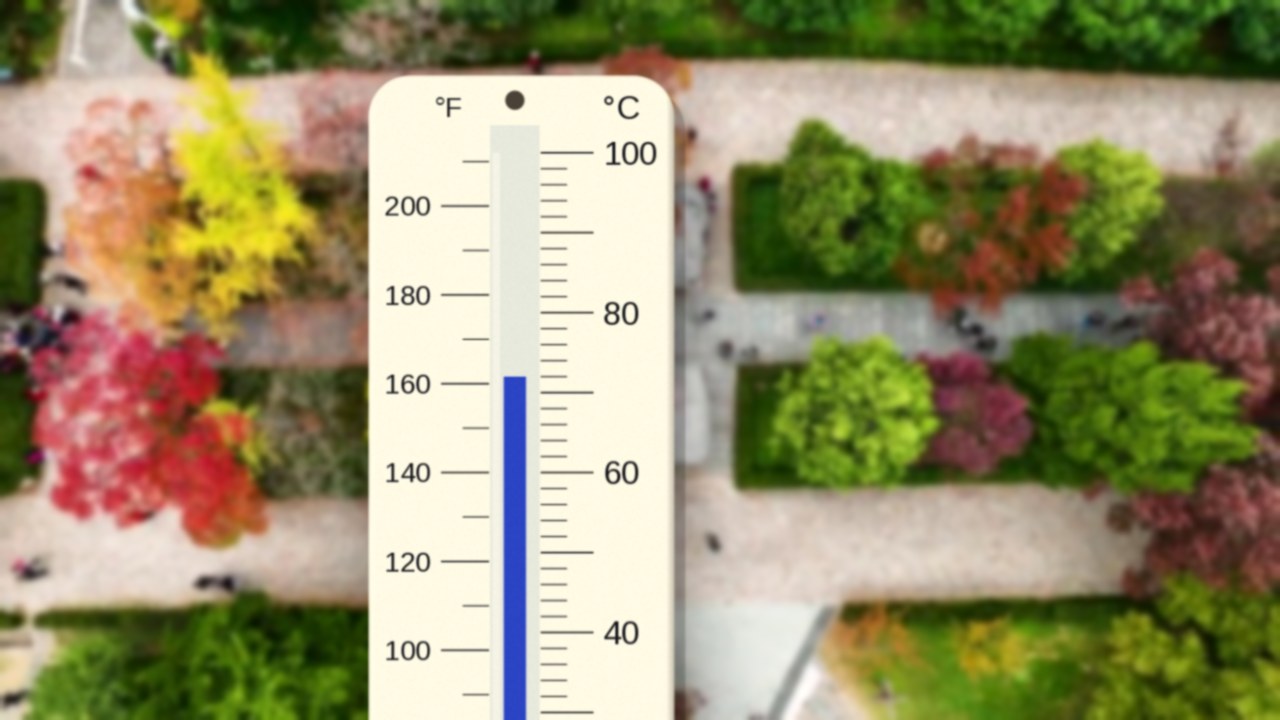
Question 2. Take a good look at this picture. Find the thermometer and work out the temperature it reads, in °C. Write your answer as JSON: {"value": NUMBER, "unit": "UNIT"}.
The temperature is {"value": 72, "unit": "°C"}
